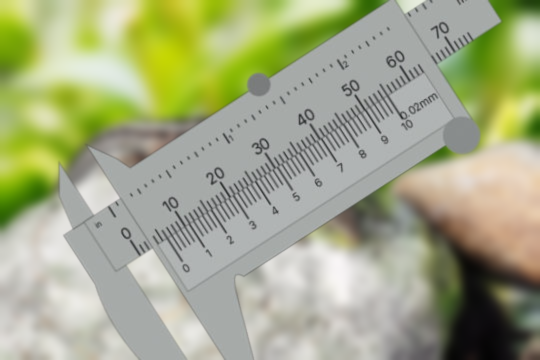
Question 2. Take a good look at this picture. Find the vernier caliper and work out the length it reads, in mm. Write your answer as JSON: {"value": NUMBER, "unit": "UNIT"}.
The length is {"value": 6.0, "unit": "mm"}
